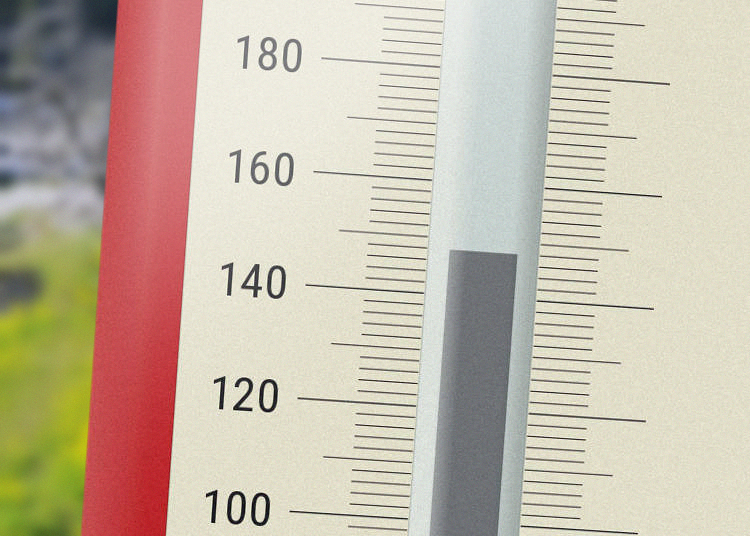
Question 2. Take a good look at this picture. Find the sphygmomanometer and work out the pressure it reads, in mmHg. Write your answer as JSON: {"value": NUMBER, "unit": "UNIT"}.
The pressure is {"value": 148, "unit": "mmHg"}
